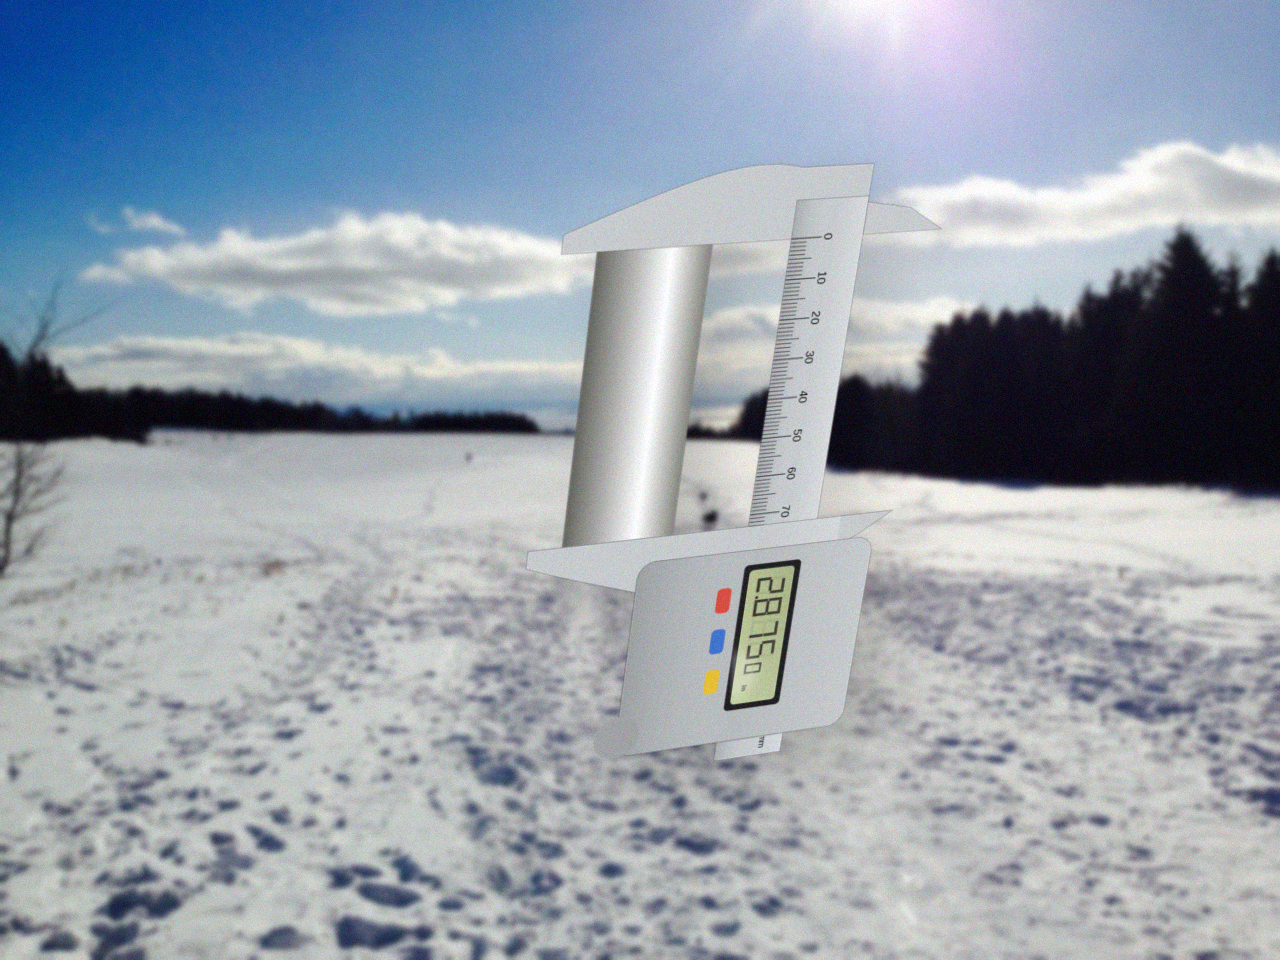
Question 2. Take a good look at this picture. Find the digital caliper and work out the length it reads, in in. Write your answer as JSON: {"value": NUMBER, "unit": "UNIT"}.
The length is {"value": 2.8750, "unit": "in"}
